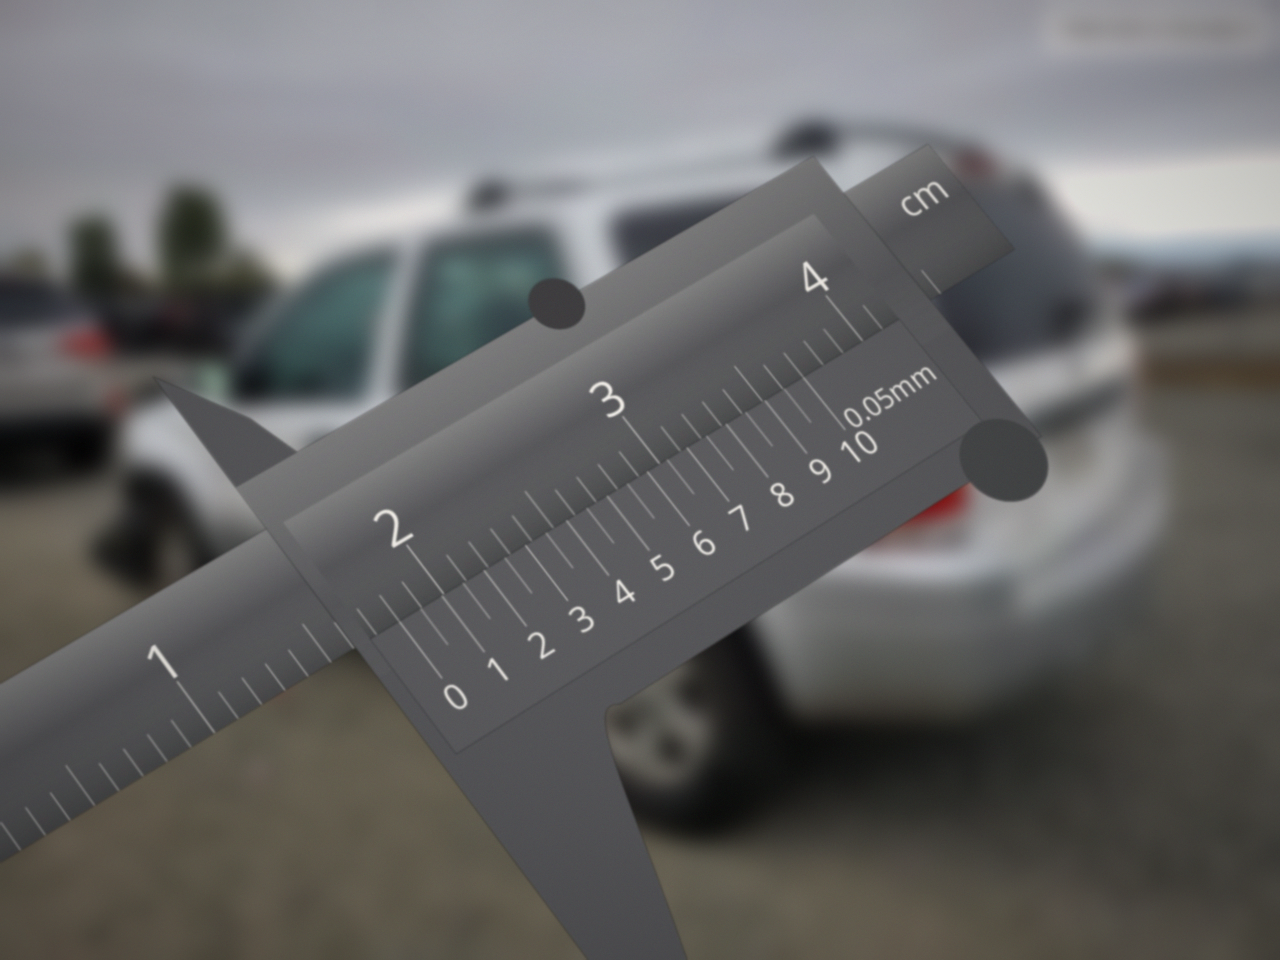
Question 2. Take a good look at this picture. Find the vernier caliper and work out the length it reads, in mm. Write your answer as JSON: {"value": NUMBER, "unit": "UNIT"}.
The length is {"value": 18.0, "unit": "mm"}
